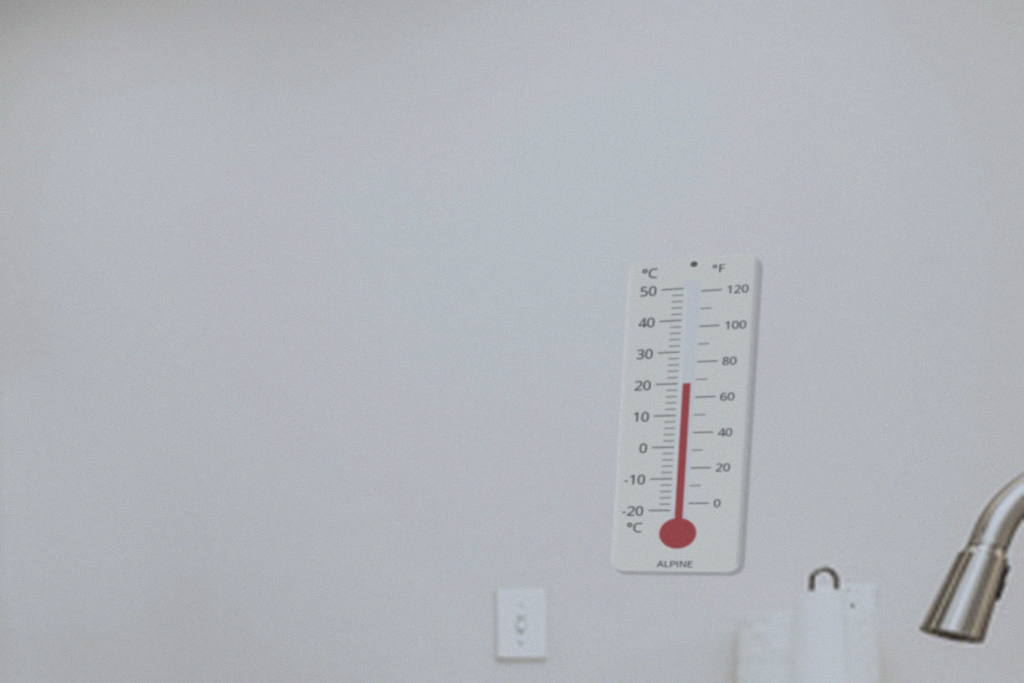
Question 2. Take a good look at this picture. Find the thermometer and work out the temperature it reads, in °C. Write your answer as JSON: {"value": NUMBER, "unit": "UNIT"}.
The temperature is {"value": 20, "unit": "°C"}
